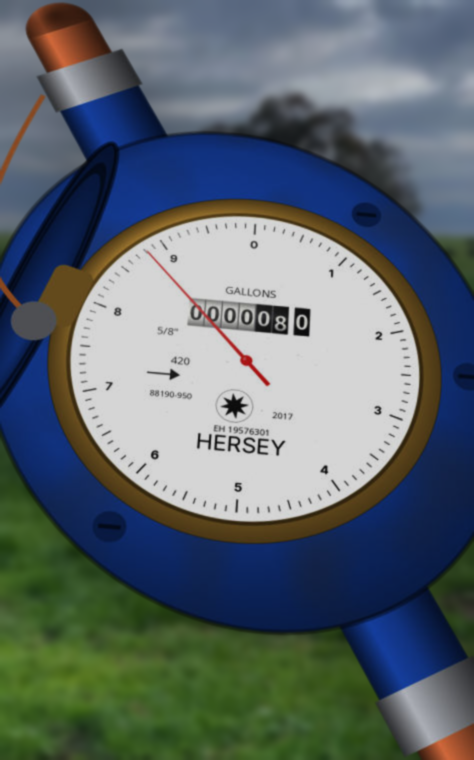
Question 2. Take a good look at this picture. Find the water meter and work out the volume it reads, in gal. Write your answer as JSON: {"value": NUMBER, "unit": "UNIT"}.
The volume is {"value": 78.8, "unit": "gal"}
